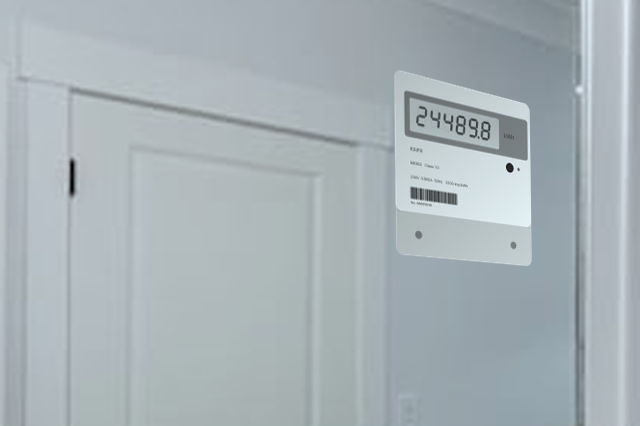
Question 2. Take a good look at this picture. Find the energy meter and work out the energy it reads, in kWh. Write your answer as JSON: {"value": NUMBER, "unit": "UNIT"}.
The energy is {"value": 24489.8, "unit": "kWh"}
